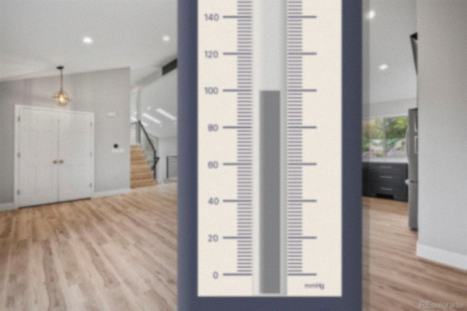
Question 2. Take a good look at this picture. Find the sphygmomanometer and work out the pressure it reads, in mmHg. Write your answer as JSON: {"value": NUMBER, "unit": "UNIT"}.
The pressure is {"value": 100, "unit": "mmHg"}
